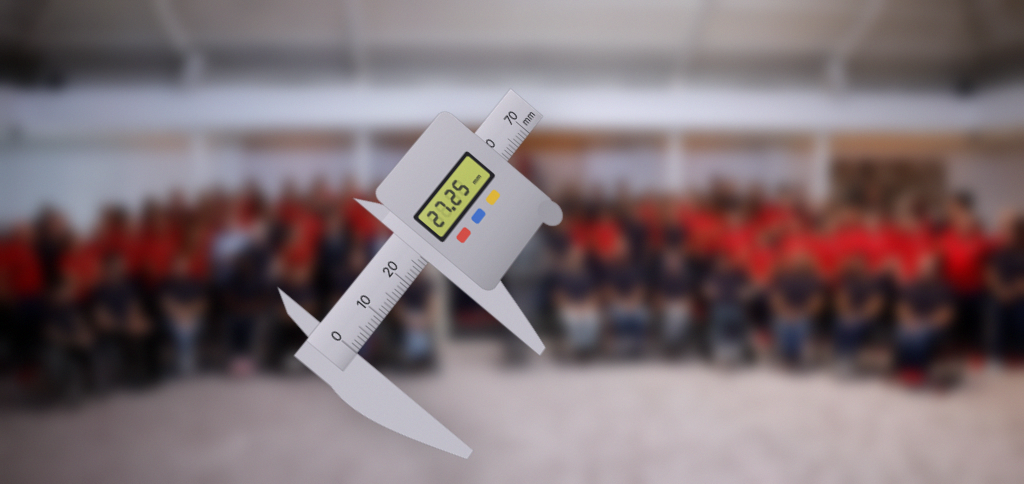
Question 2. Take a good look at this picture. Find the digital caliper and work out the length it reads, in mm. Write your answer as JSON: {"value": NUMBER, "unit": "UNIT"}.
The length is {"value": 27.25, "unit": "mm"}
